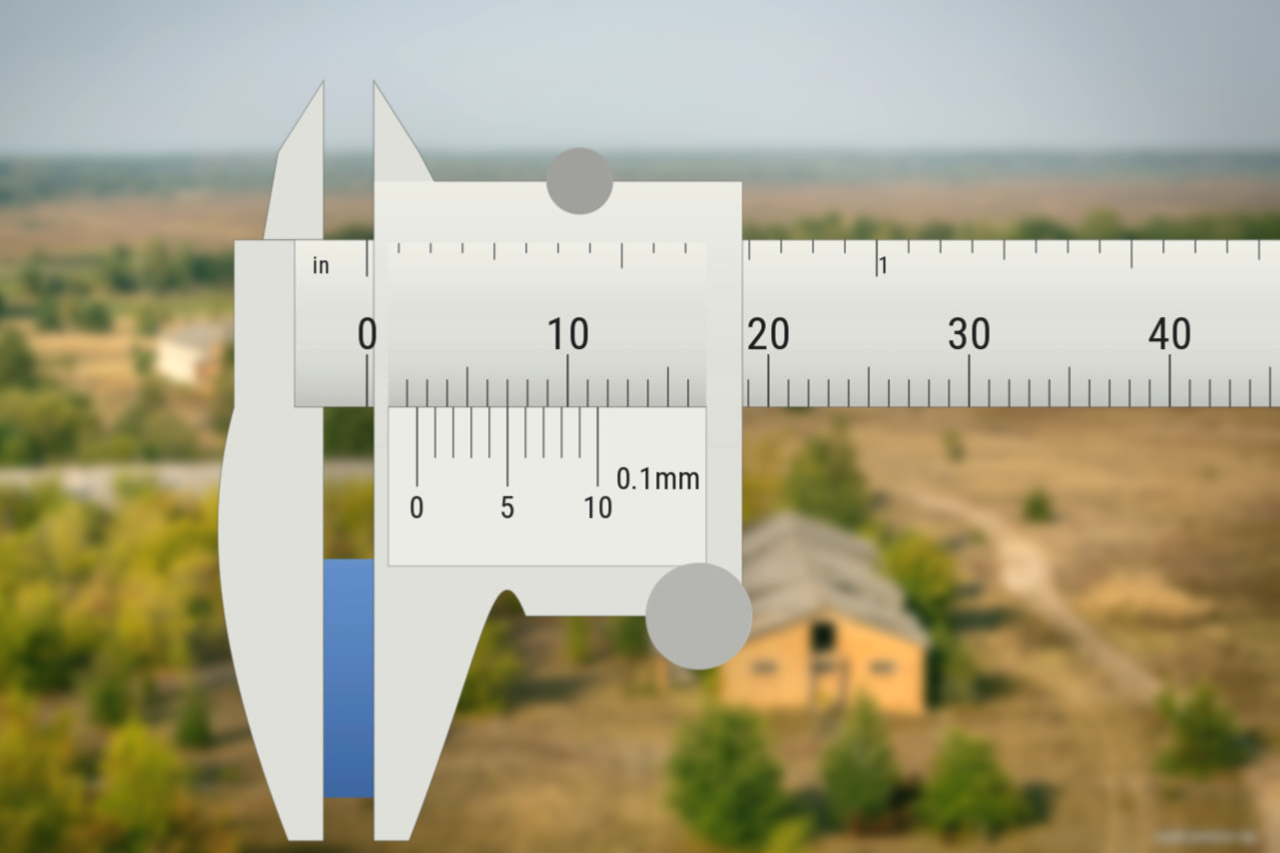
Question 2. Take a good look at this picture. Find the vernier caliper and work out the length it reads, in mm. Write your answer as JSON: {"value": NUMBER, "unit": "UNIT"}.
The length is {"value": 2.5, "unit": "mm"}
